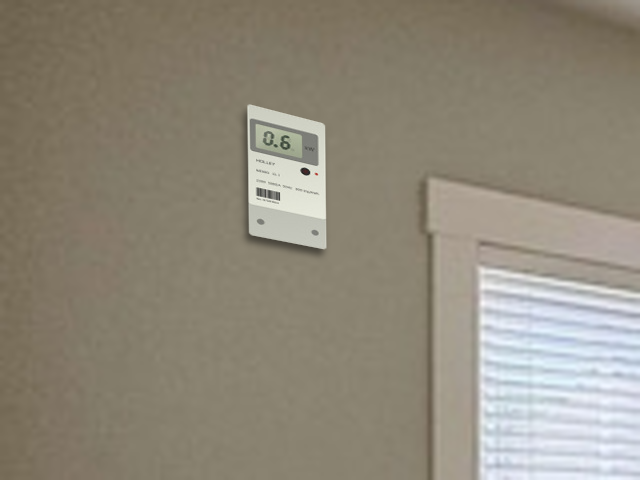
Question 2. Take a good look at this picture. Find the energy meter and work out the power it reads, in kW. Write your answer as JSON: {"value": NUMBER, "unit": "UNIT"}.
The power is {"value": 0.6, "unit": "kW"}
